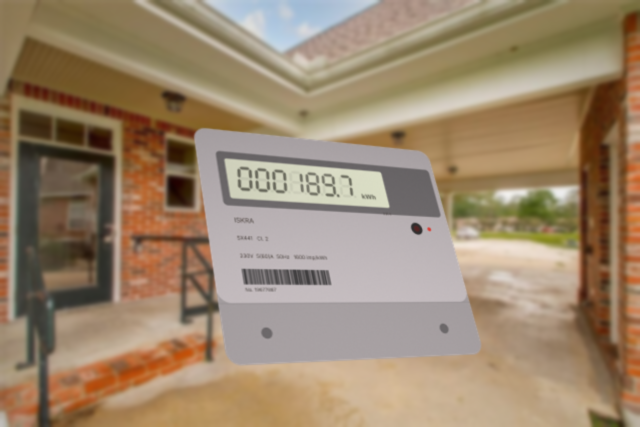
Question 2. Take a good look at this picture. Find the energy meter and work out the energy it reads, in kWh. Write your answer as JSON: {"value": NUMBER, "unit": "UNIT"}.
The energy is {"value": 189.7, "unit": "kWh"}
